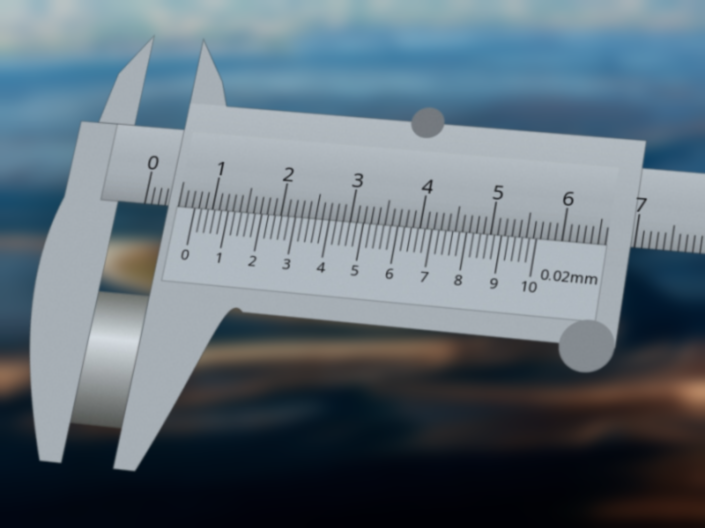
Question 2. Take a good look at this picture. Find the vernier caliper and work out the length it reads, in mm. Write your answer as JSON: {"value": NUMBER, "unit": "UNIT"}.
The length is {"value": 7.4, "unit": "mm"}
